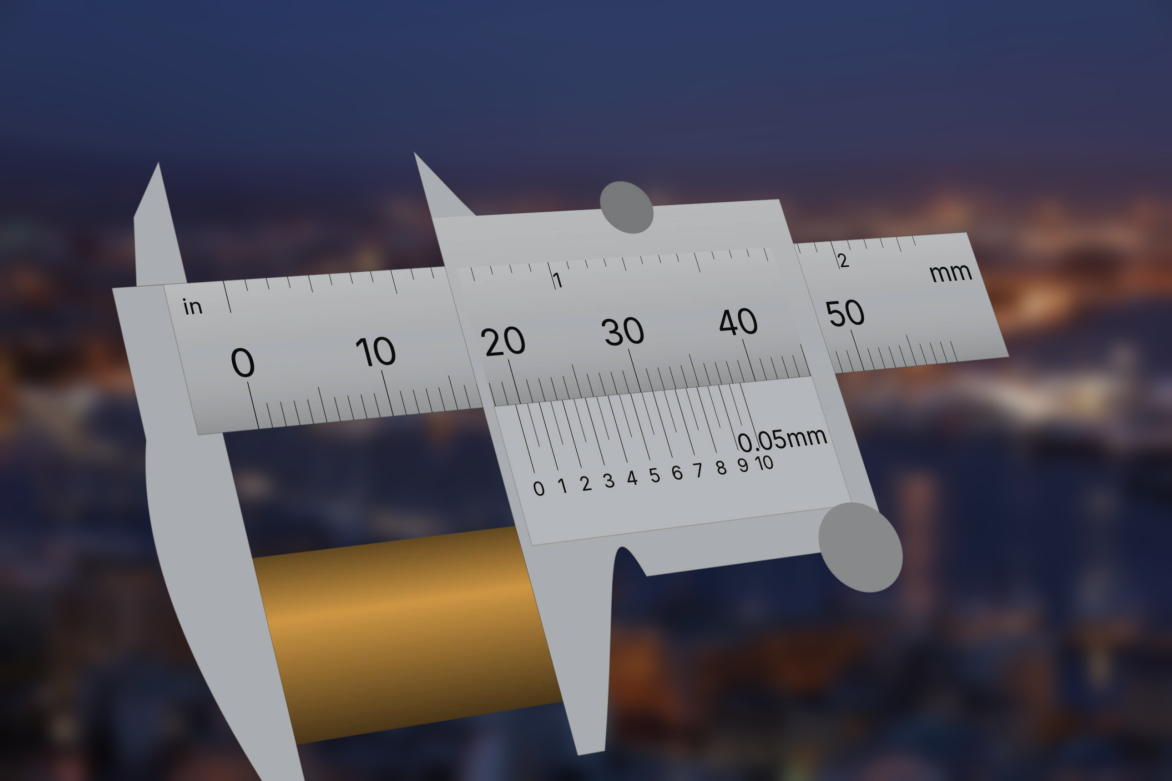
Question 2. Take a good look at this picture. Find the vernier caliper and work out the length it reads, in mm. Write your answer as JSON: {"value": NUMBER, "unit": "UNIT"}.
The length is {"value": 19.6, "unit": "mm"}
